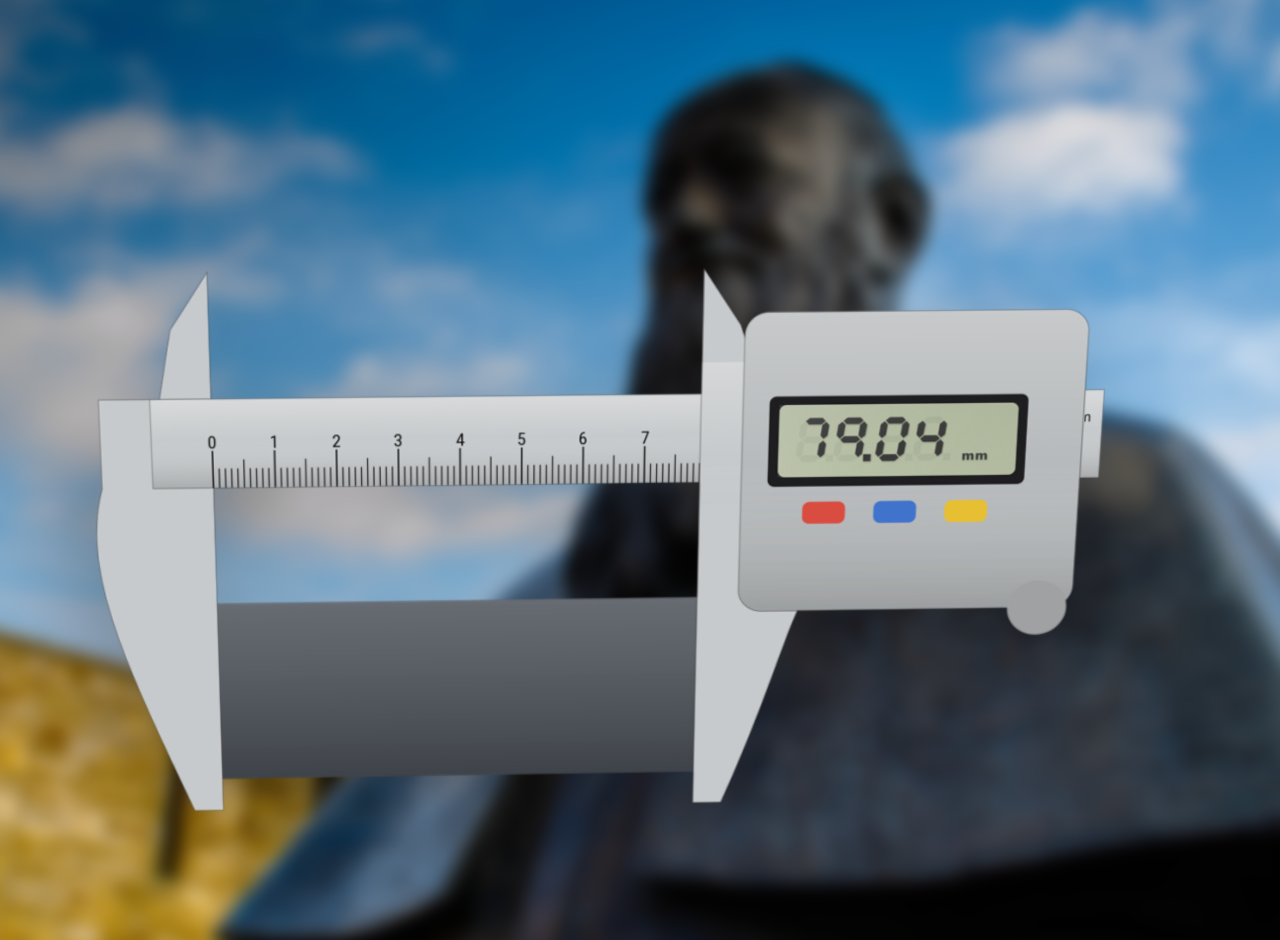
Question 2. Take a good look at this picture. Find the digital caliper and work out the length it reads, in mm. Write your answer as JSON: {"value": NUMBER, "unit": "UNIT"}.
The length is {"value": 79.04, "unit": "mm"}
